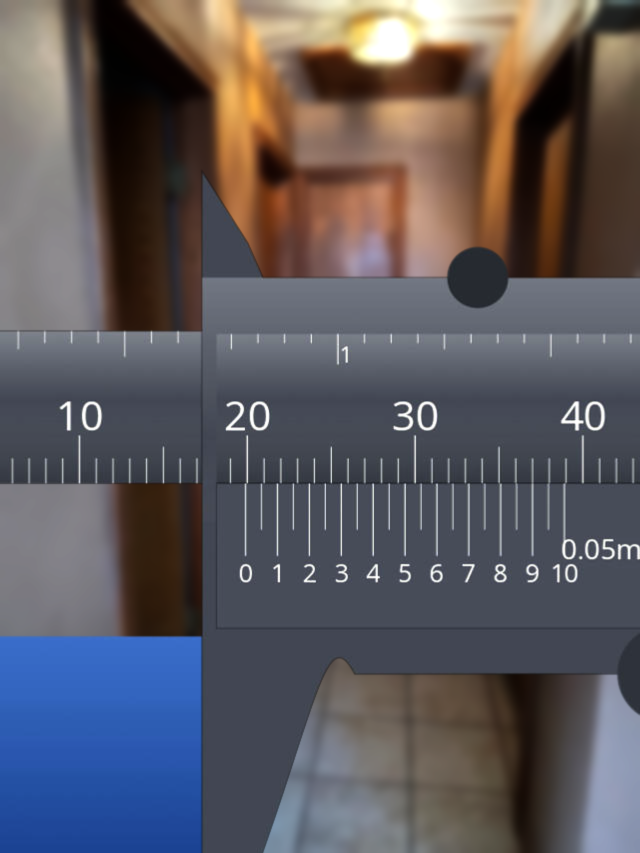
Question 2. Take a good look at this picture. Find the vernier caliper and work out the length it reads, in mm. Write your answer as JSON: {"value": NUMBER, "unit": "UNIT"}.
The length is {"value": 19.9, "unit": "mm"}
